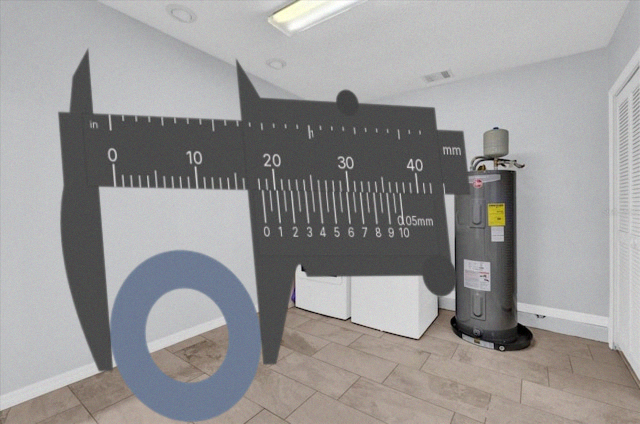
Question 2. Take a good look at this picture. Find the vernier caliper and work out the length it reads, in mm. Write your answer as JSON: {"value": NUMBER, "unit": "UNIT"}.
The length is {"value": 18.4, "unit": "mm"}
